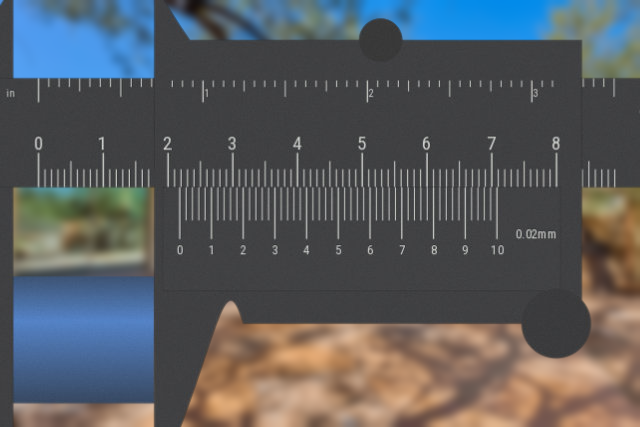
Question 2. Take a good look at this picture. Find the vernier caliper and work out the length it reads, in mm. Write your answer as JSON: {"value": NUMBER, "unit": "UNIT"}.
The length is {"value": 21.8, "unit": "mm"}
